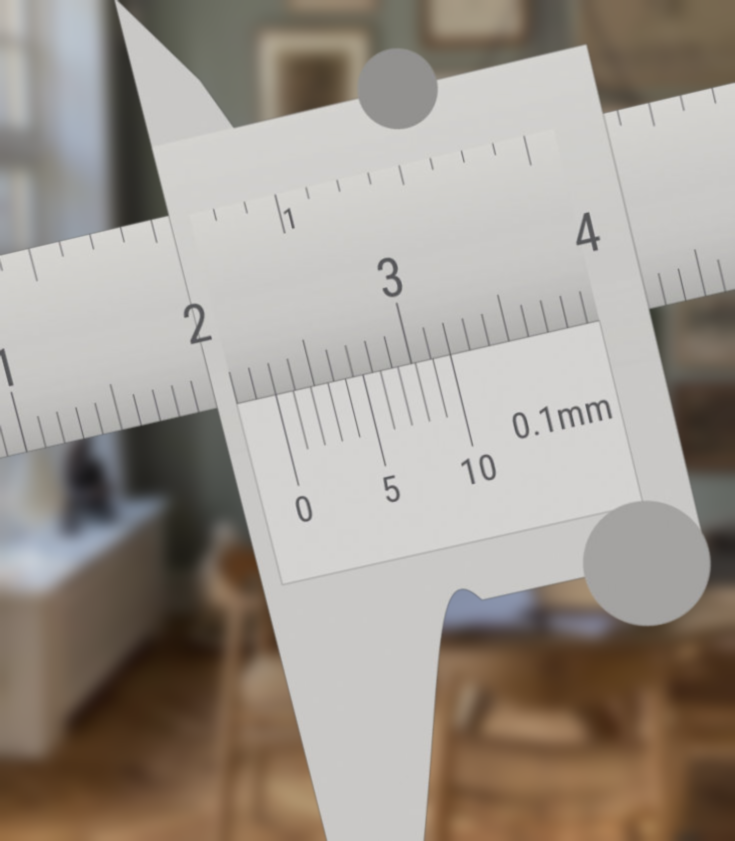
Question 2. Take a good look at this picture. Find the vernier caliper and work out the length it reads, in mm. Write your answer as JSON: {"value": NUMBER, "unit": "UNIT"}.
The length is {"value": 23.0, "unit": "mm"}
